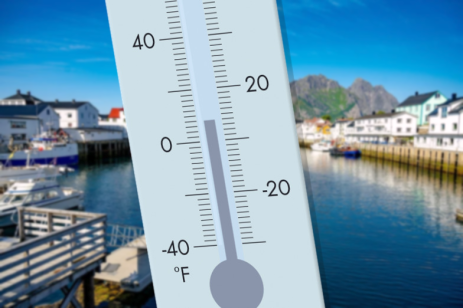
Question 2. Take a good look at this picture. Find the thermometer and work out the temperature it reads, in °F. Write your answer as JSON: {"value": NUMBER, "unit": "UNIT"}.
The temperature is {"value": 8, "unit": "°F"}
